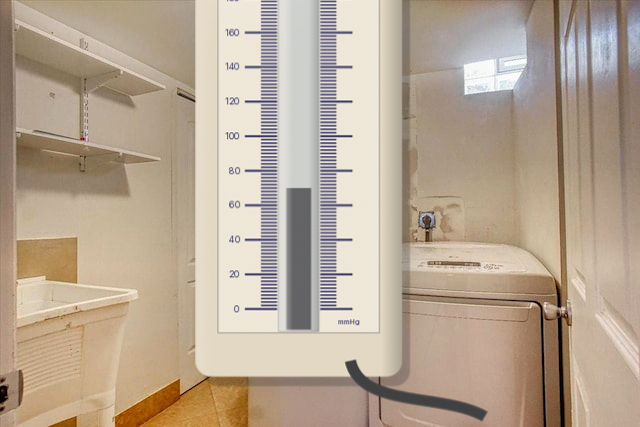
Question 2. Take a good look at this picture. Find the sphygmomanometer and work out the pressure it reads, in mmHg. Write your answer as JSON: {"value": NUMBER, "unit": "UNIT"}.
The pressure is {"value": 70, "unit": "mmHg"}
